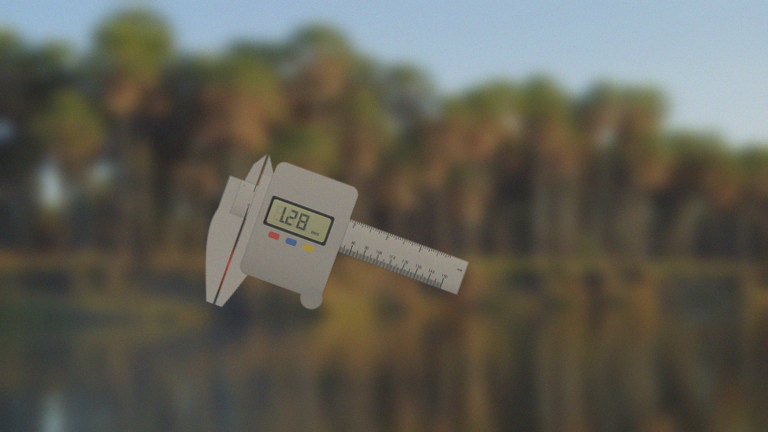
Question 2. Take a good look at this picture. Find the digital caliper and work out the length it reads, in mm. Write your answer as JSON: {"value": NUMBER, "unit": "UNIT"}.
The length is {"value": 1.28, "unit": "mm"}
